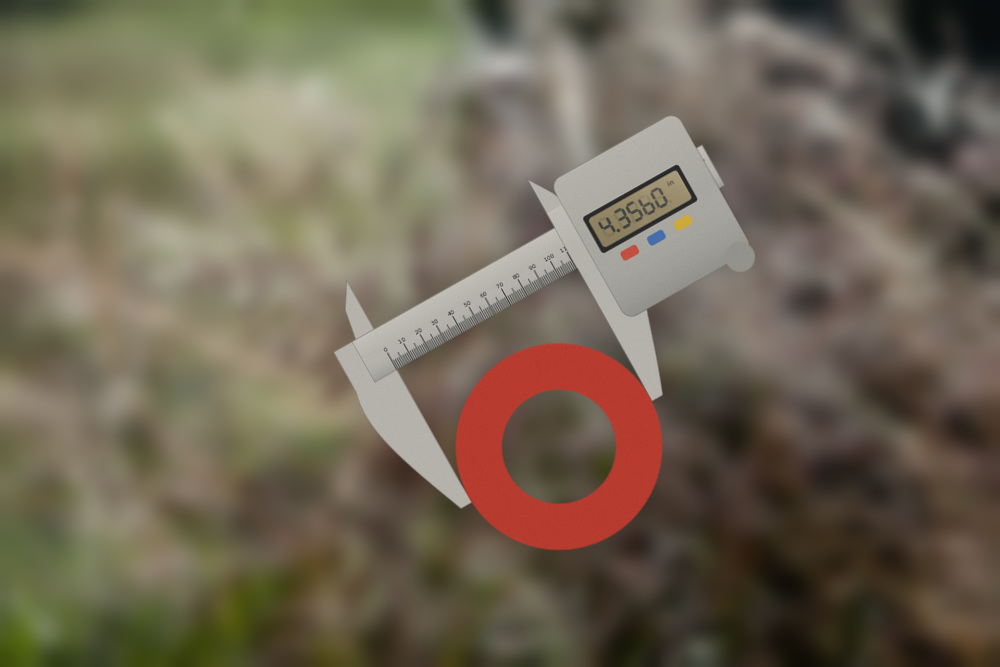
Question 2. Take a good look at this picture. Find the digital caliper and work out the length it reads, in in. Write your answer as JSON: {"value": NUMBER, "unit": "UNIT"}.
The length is {"value": 4.3560, "unit": "in"}
